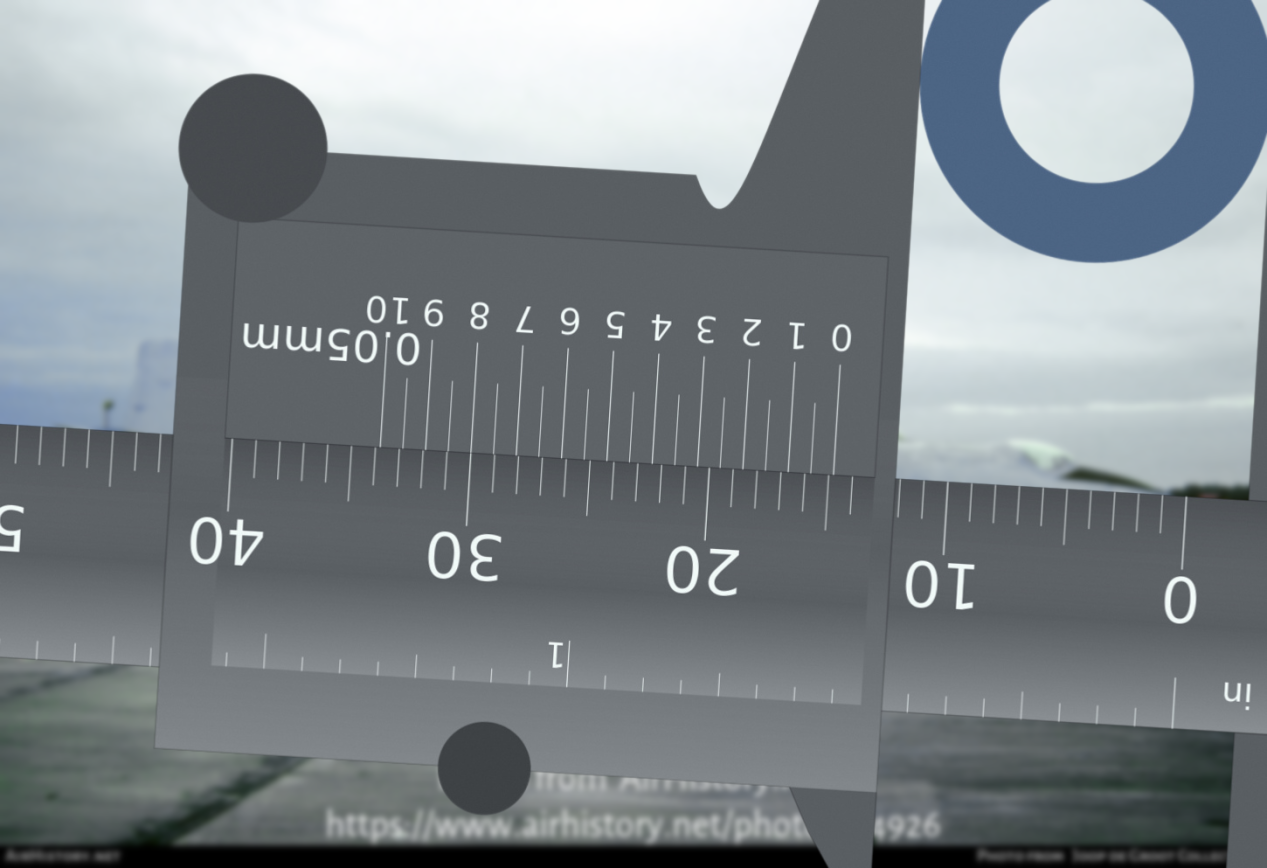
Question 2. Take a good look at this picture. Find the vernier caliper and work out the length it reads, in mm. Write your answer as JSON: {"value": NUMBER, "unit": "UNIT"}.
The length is {"value": 14.80, "unit": "mm"}
